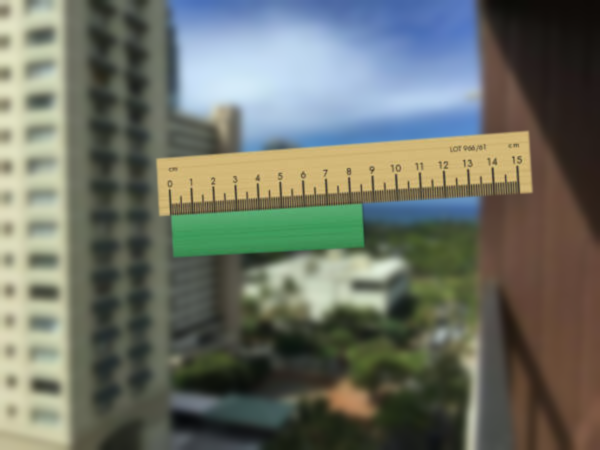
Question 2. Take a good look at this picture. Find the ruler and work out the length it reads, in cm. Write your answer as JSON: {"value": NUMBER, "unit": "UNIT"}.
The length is {"value": 8.5, "unit": "cm"}
